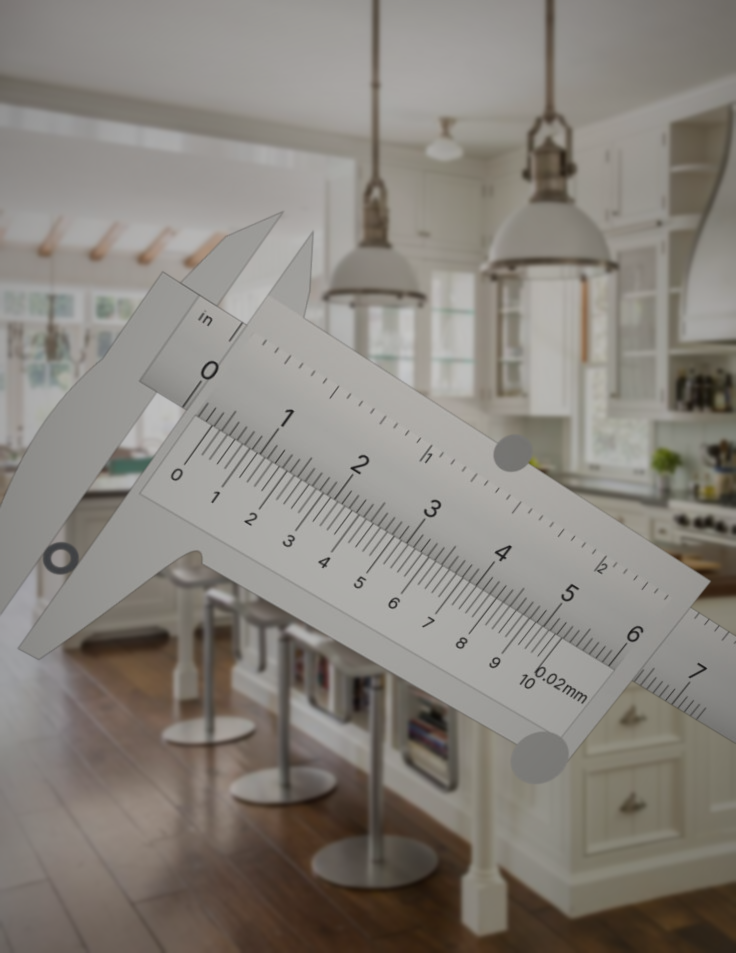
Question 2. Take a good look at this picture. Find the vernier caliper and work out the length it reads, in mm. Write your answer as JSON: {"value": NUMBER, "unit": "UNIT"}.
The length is {"value": 3.8, "unit": "mm"}
